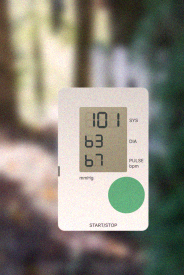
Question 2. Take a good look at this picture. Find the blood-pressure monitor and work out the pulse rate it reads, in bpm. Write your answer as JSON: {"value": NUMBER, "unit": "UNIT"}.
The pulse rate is {"value": 67, "unit": "bpm"}
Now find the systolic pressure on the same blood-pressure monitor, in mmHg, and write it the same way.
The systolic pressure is {"value": 101, "unit": "mmHg"}
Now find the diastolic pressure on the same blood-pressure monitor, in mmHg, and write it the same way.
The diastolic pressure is {"value": 63, "unit": "mmHg"}
